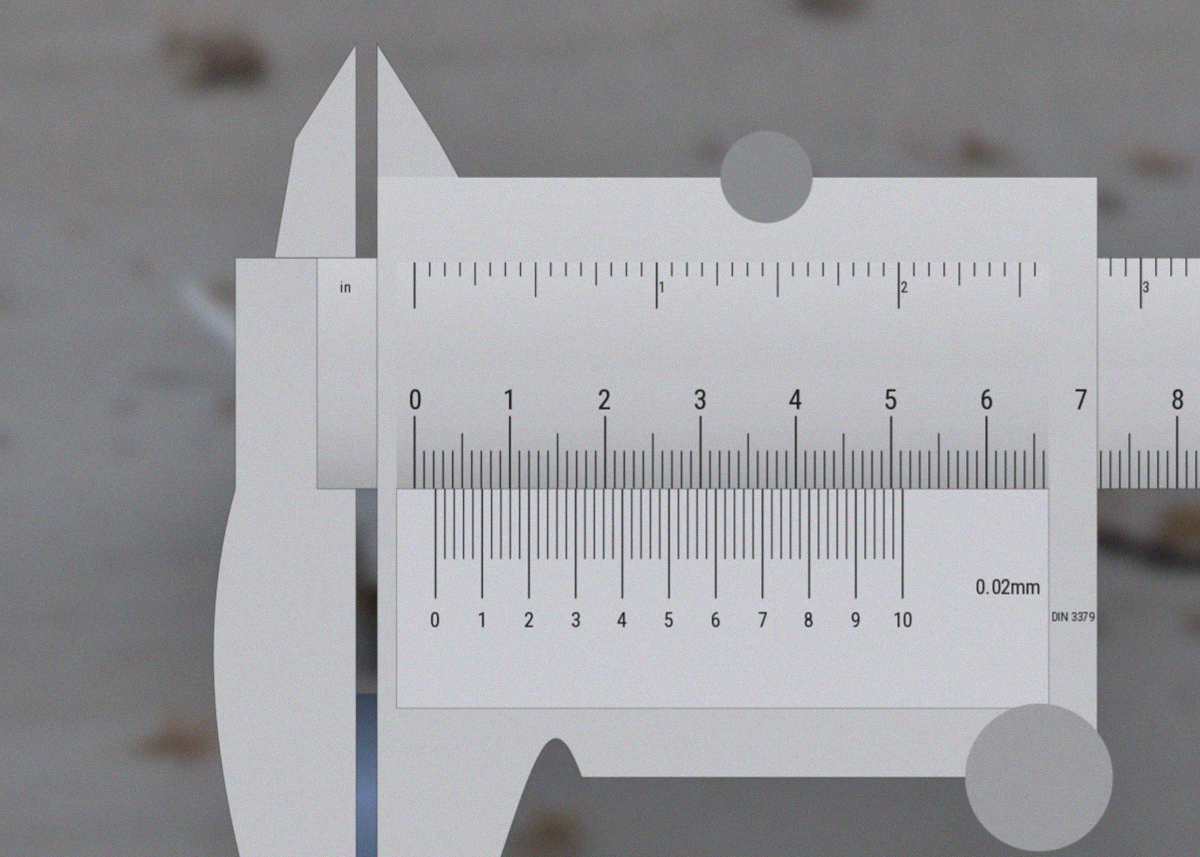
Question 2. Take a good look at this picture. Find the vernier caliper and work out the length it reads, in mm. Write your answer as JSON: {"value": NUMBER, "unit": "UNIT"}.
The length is {"value": 2.2, "unit": "mm"}
